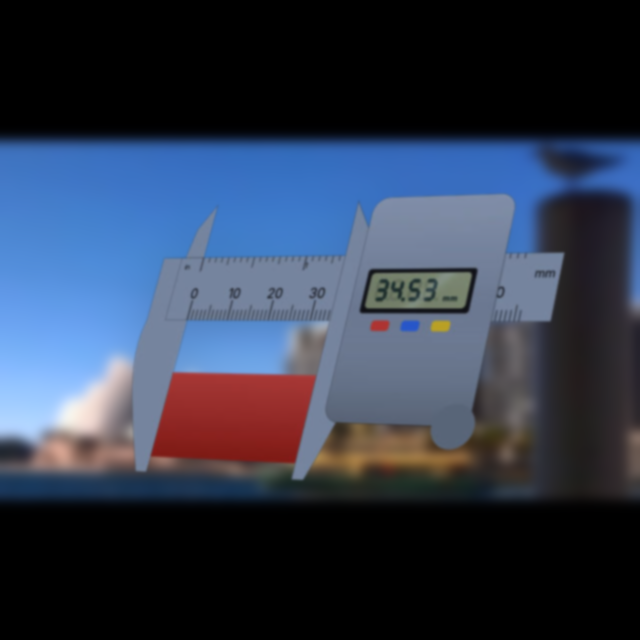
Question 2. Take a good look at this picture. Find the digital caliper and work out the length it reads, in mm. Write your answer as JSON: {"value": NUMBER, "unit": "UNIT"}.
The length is {"value": 34.53, "unit": "mm"}
